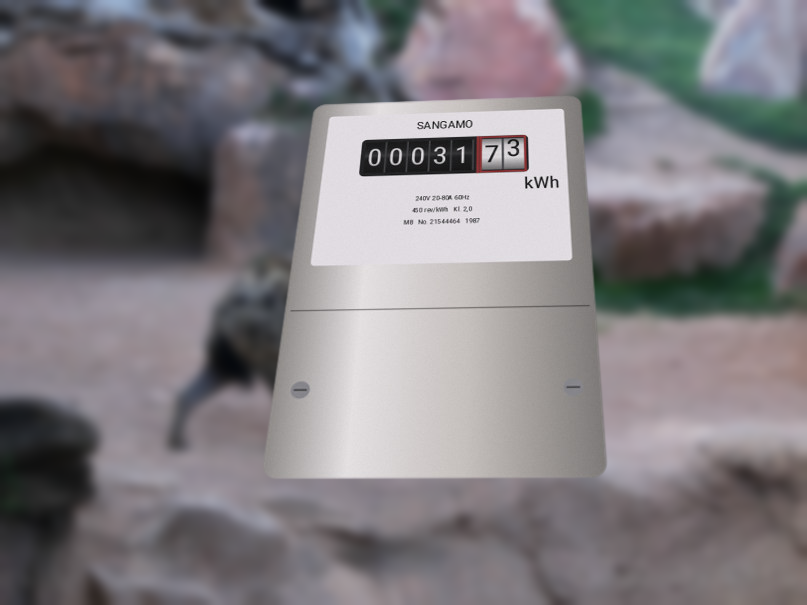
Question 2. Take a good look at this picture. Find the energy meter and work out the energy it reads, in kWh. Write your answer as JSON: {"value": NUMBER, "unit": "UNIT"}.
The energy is {"value": 31.73, "unit": "kWh"}
